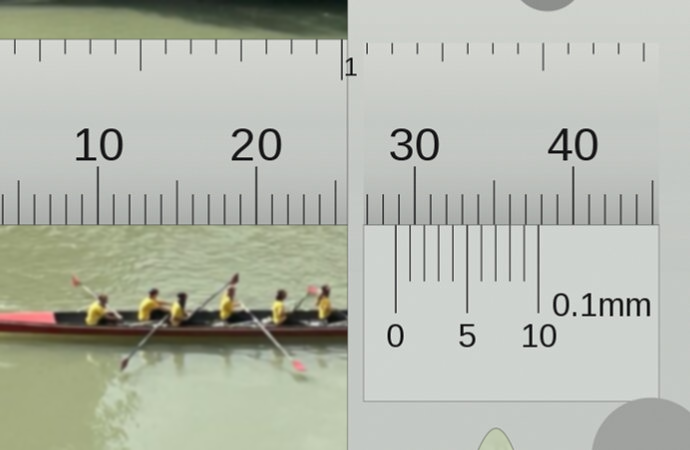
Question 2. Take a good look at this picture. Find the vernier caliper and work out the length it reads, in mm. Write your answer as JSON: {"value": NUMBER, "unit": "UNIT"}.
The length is {"value": 28.8, "unit": "mm"}
